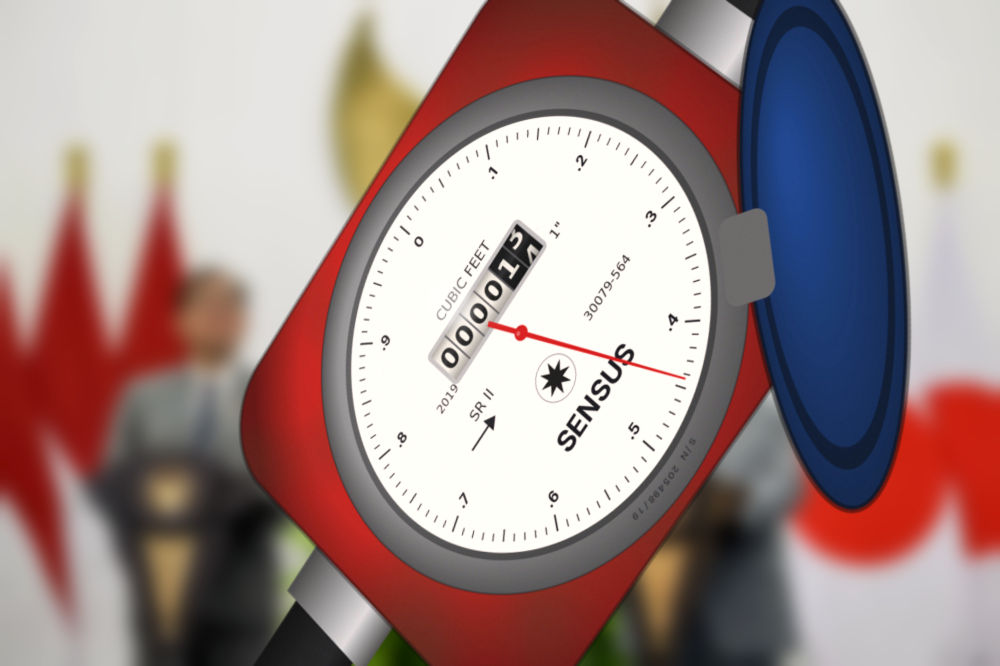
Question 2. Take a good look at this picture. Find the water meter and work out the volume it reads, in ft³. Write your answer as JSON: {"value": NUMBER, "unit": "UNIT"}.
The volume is {"value": 13.44, "unit": "ft³"}
